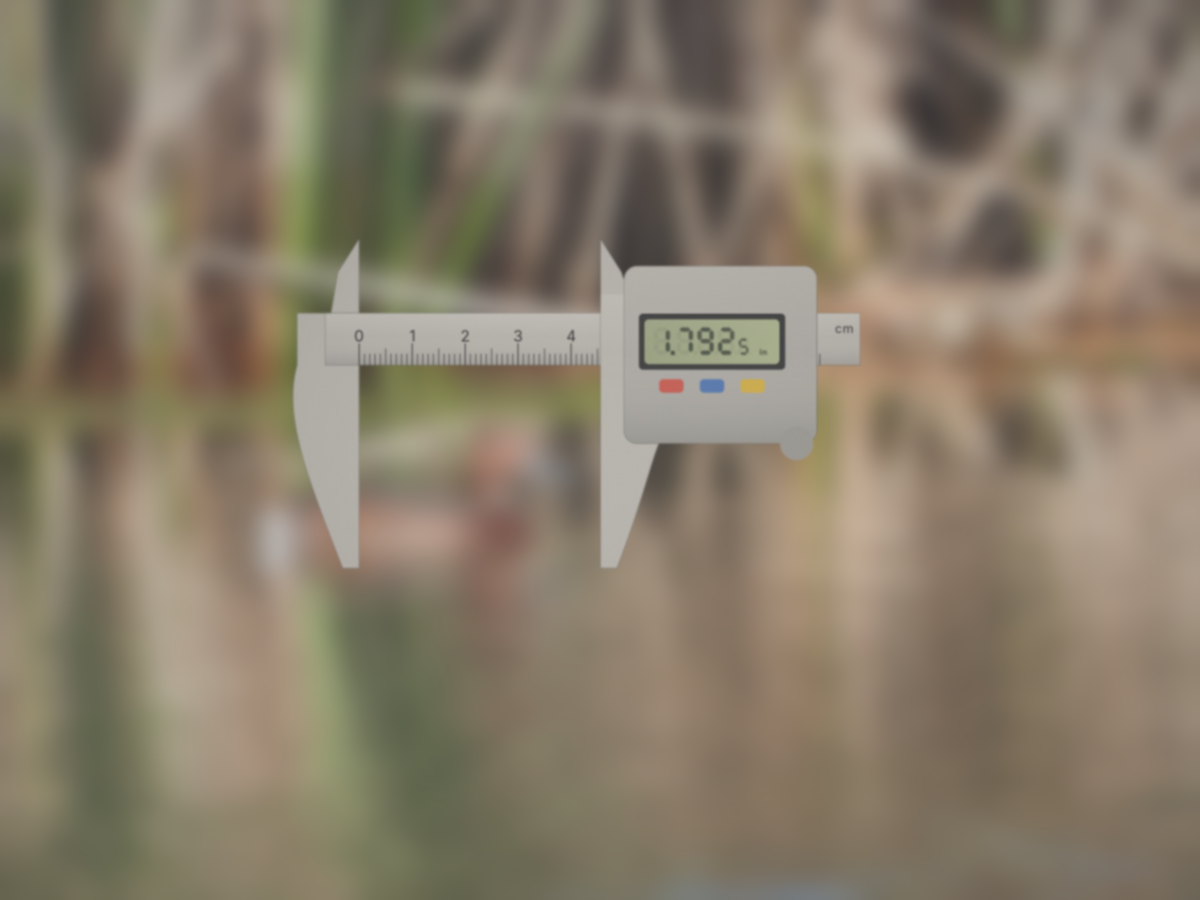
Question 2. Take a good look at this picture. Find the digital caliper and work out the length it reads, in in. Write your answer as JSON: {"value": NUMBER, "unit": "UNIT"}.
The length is {"value": 1.7925, "unit": "in"}
